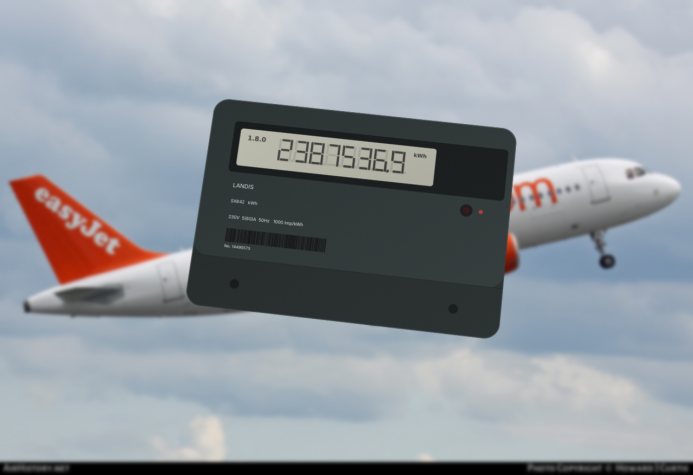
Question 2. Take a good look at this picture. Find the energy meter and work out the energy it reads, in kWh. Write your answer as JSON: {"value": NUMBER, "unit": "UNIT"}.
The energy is {"value": 2387536.9, "unit": "kWh"}
